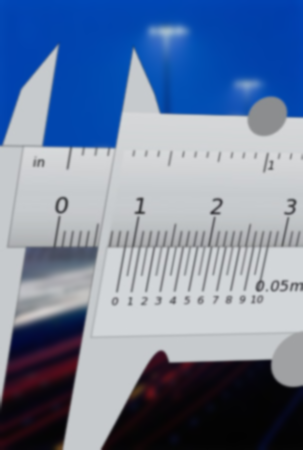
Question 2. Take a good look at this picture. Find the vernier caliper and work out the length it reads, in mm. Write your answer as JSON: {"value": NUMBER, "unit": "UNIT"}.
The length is {"value": 9.0, "unit": "mm"}
